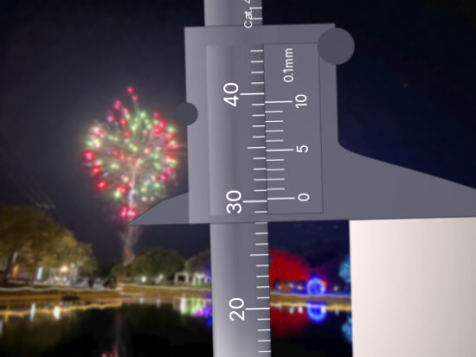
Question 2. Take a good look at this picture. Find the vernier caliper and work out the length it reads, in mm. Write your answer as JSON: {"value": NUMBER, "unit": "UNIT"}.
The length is {"value": 30.2, "unit": "mm"}
